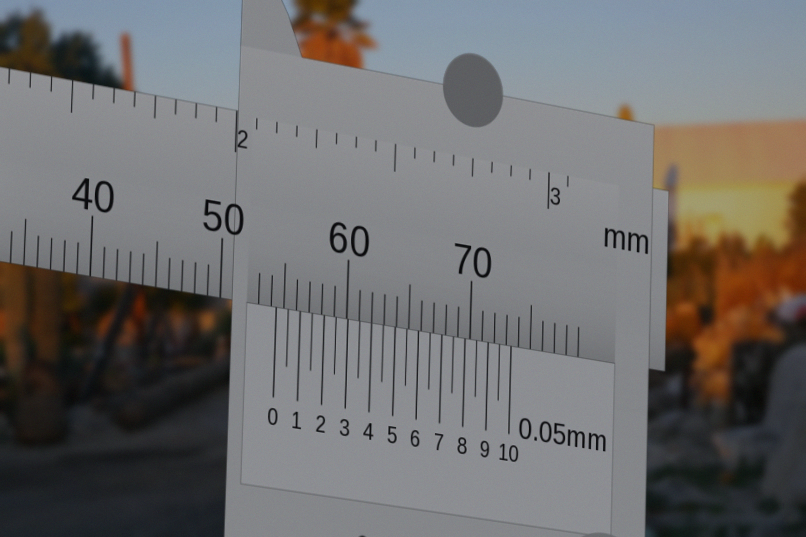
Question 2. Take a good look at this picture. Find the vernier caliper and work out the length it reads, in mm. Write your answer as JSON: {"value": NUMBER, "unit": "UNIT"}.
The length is {"value": 54.4, "unit": "mm"}
